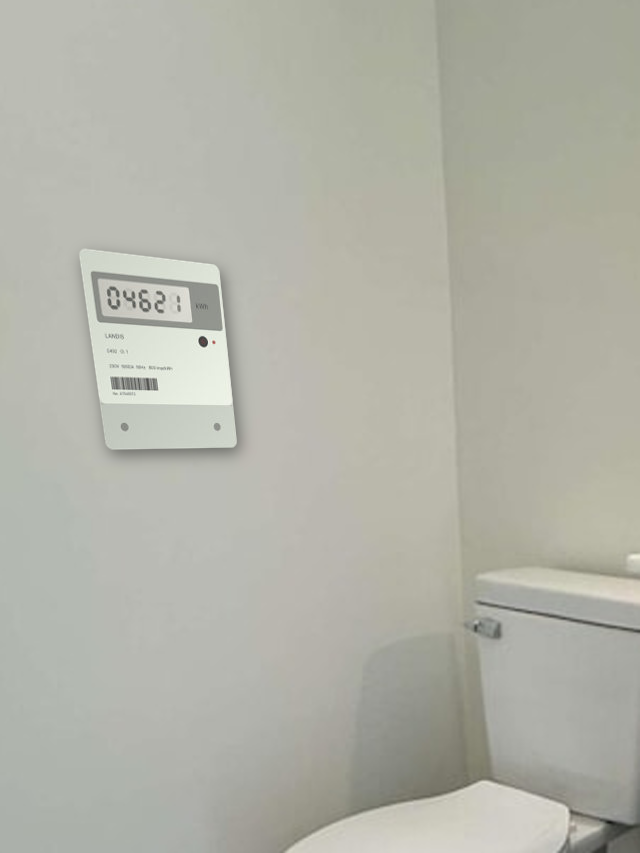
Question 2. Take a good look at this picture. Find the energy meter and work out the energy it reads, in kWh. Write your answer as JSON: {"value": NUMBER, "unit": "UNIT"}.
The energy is {"value": 4621, "unit": "kWh"}
